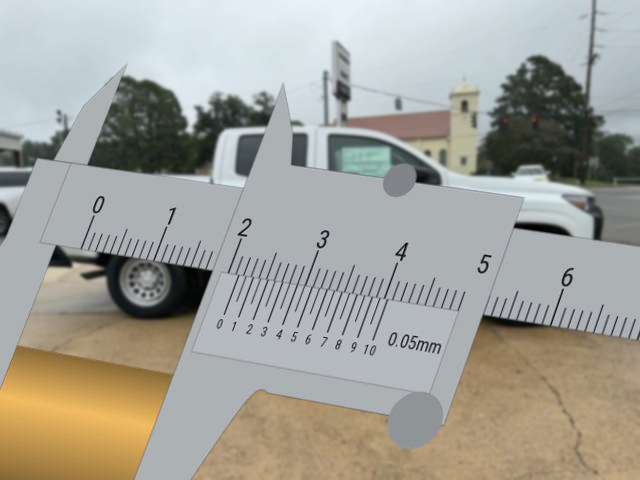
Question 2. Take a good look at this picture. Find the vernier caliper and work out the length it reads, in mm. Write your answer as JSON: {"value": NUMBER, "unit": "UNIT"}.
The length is {"value": 21.4, "unit": "mm"}
